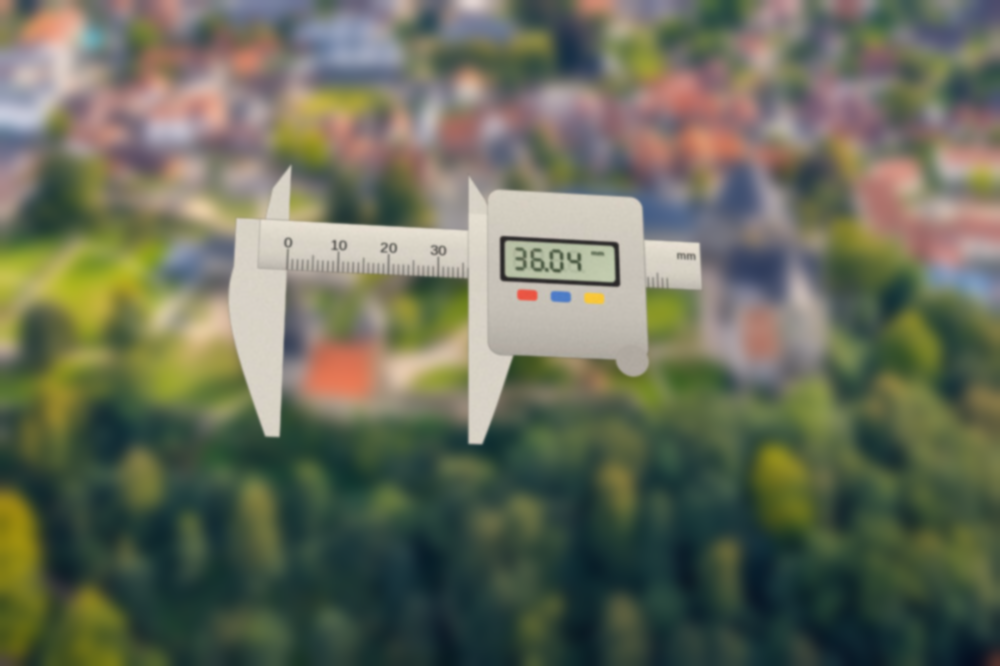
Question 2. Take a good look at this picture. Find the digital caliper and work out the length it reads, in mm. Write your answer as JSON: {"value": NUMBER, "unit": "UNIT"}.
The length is {"value": 36.04, "unit": "mm"}
